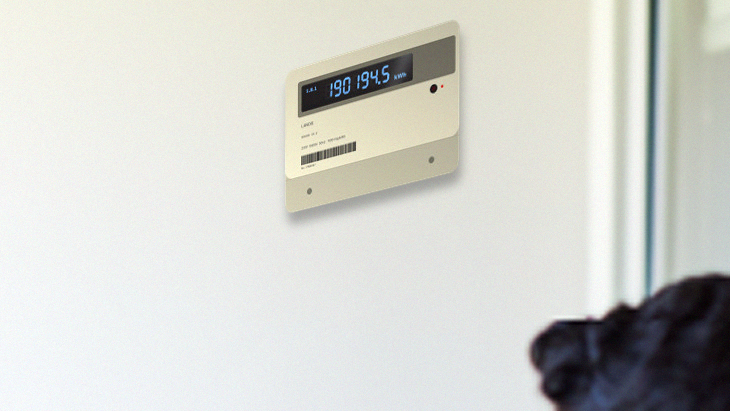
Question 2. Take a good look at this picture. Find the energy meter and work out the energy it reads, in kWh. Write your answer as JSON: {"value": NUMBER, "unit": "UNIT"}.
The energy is {"value": 190194.5, "unit": "kWh"}
